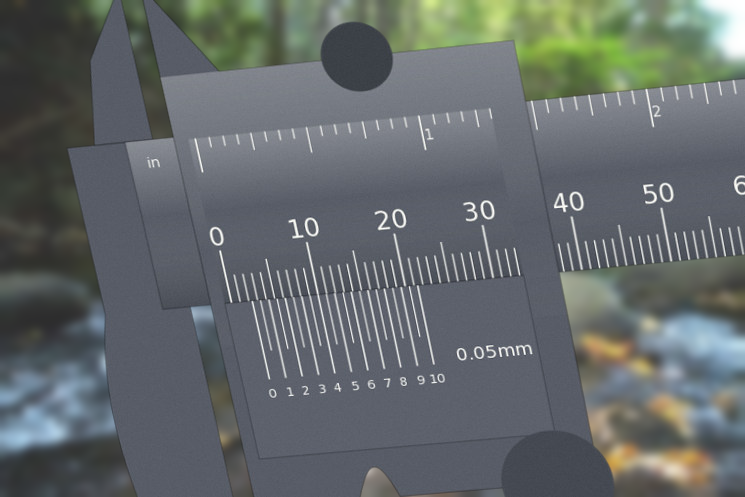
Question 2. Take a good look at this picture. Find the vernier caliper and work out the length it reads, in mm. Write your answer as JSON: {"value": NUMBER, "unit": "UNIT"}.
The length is {"value": 2.4, "unit": "mm"}
